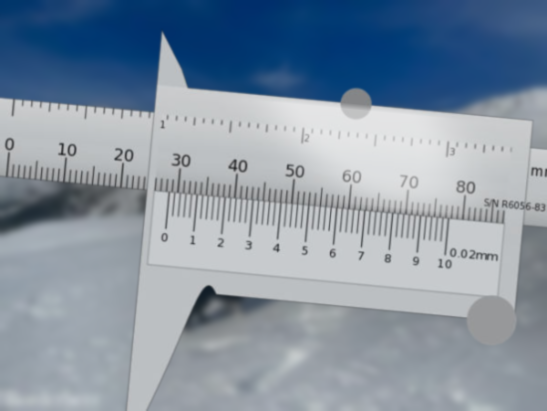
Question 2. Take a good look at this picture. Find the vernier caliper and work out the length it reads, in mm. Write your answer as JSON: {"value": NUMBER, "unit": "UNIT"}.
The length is {"value": 28.5, "unit": "mm"}
